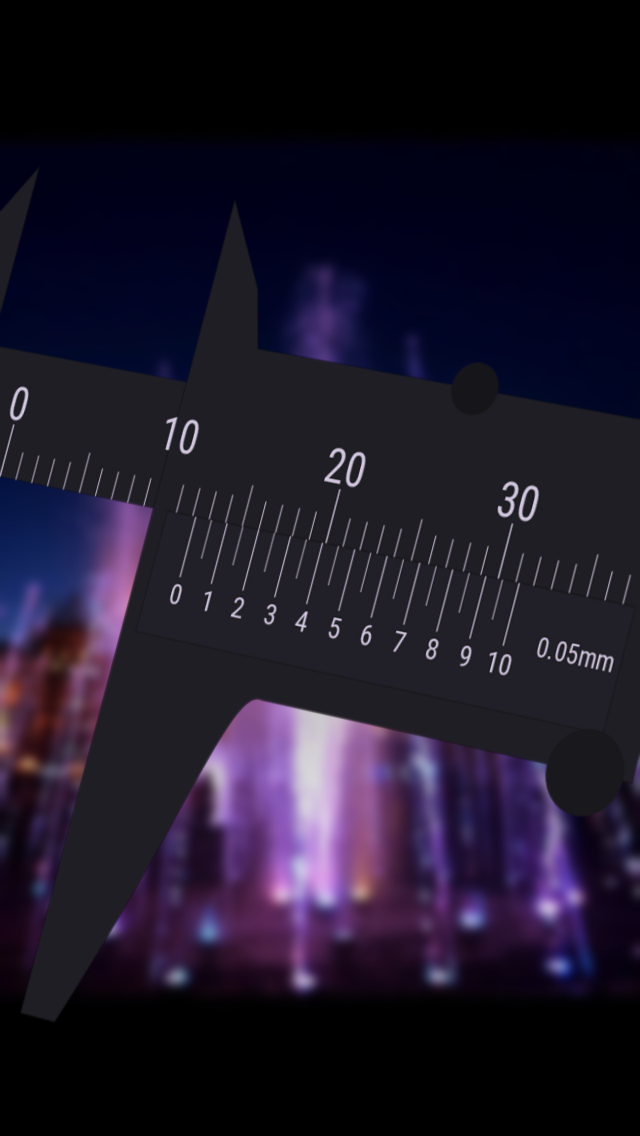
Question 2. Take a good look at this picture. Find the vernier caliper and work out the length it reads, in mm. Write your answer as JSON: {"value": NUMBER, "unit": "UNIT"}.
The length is {"value": 12.2, "unit": "mm"}
